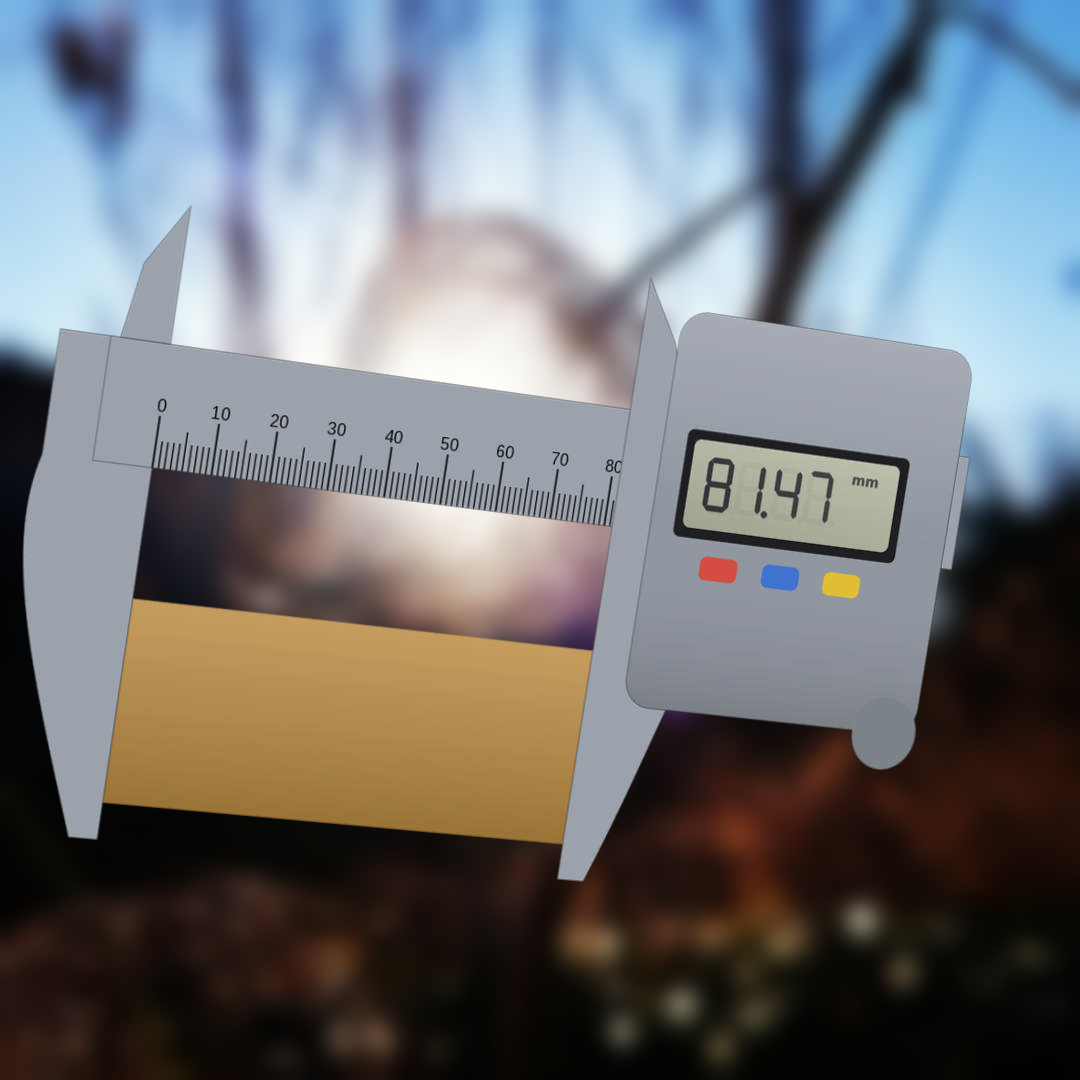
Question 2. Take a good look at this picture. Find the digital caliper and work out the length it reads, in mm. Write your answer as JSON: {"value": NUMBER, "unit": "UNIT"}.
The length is {"value": 81.47, "unit": "mm"}
